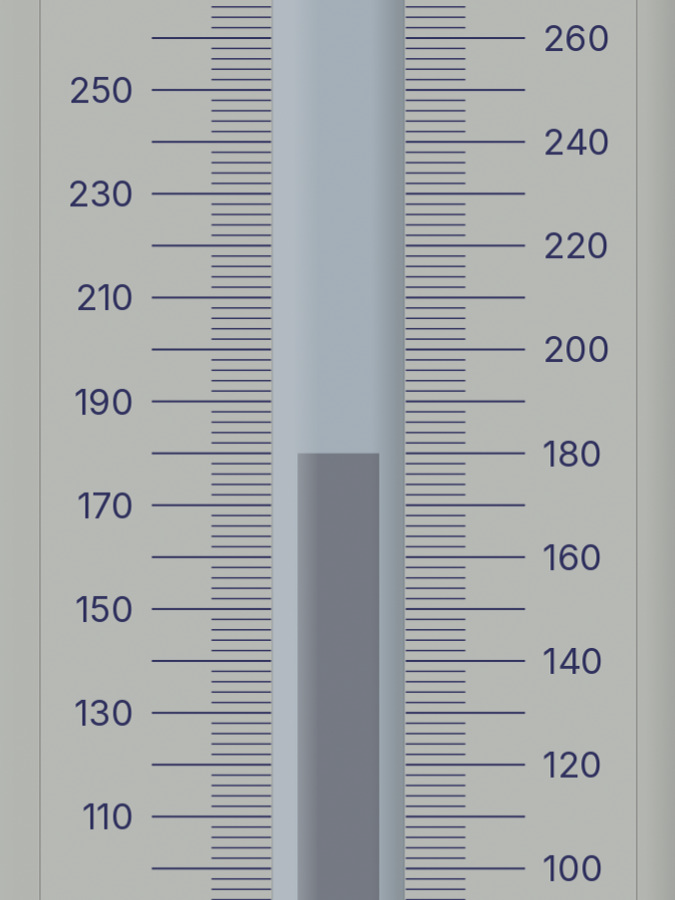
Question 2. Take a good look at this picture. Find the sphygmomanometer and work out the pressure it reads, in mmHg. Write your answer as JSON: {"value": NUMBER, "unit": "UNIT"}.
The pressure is {"value": 180, "unit": "mmHg"}
